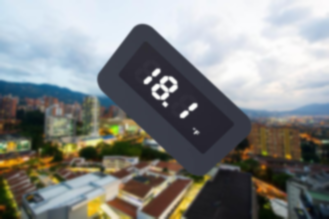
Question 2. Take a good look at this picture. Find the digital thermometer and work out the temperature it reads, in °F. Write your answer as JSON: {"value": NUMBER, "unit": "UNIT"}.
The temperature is {"value": 18.1, "unit": "°F"}
